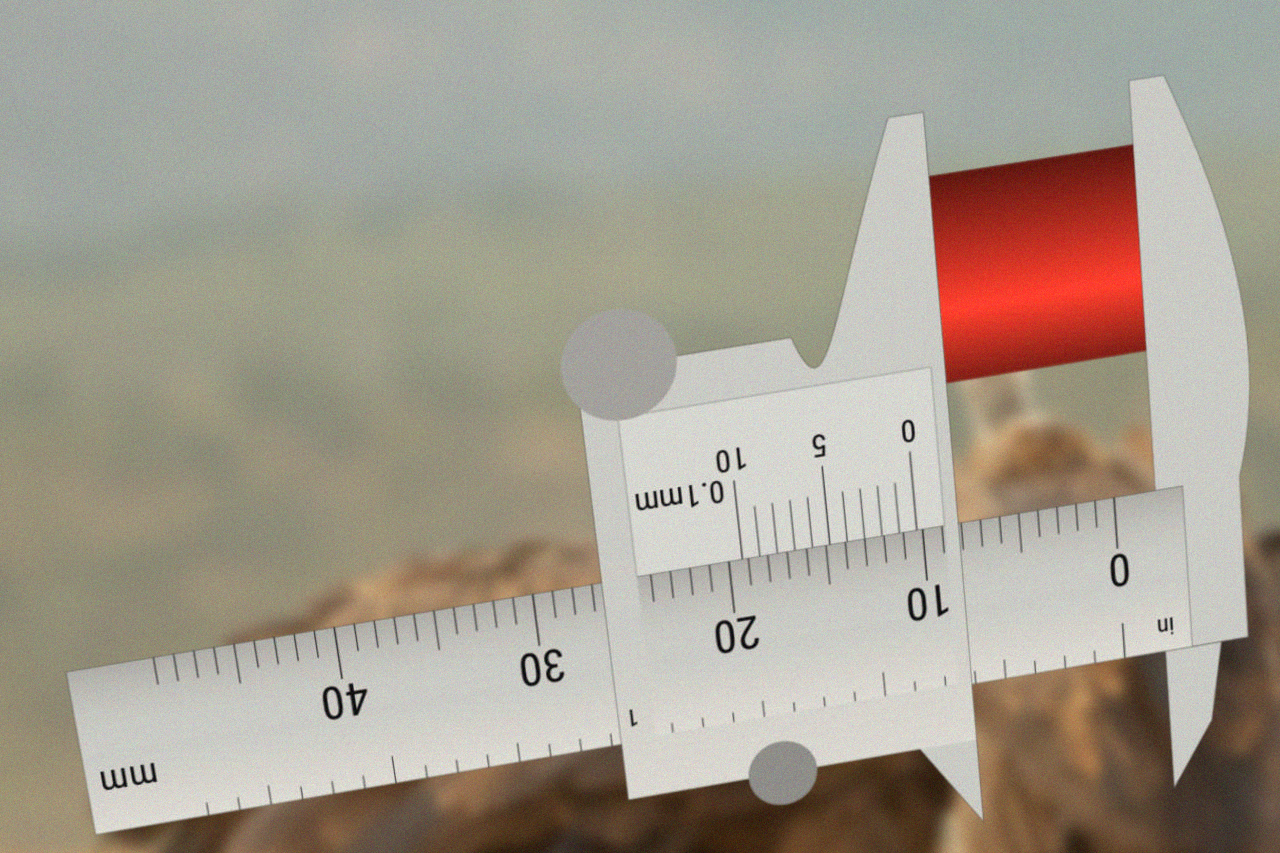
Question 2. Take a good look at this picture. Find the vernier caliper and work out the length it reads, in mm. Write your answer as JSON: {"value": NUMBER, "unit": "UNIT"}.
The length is {"value": 10.3, "unit": "mm"}
